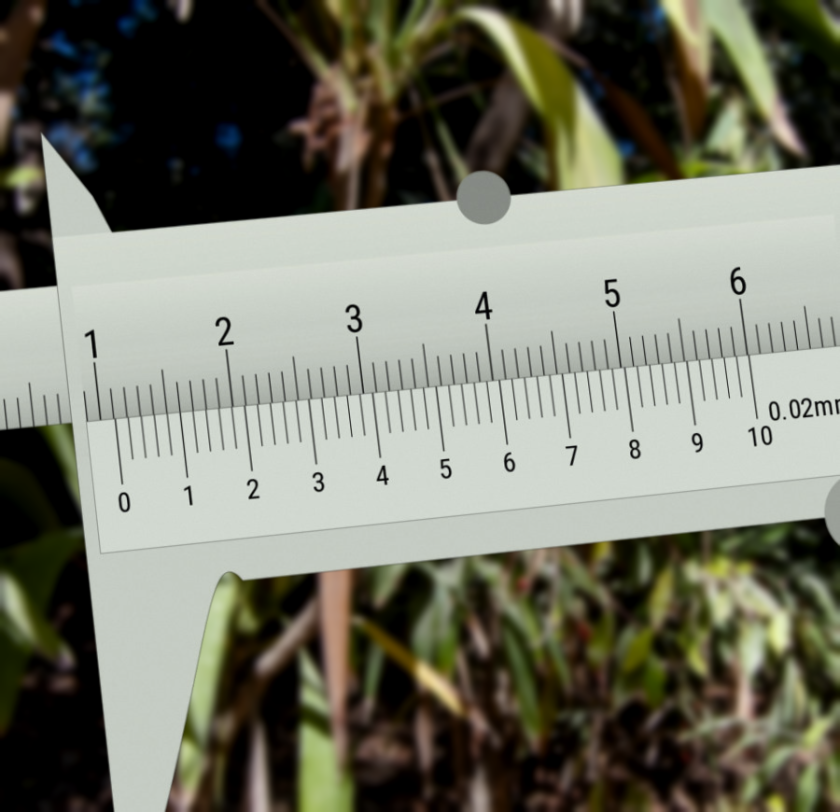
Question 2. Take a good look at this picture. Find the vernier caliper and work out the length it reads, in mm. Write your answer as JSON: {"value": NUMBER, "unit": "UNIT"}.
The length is {"value": 11.1, "unit": "mm"}
